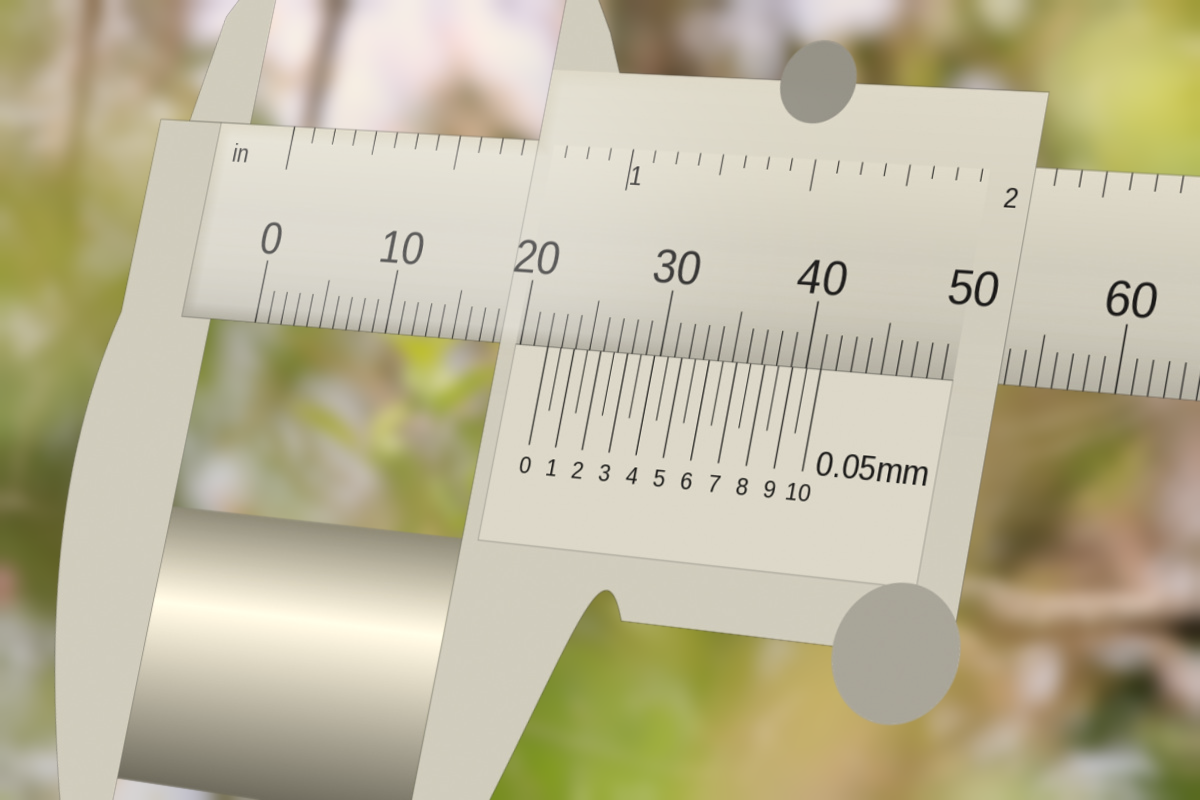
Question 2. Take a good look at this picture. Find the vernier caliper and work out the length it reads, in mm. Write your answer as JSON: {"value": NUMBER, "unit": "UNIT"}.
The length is {"value": 22.0, "unit": "mm"}
